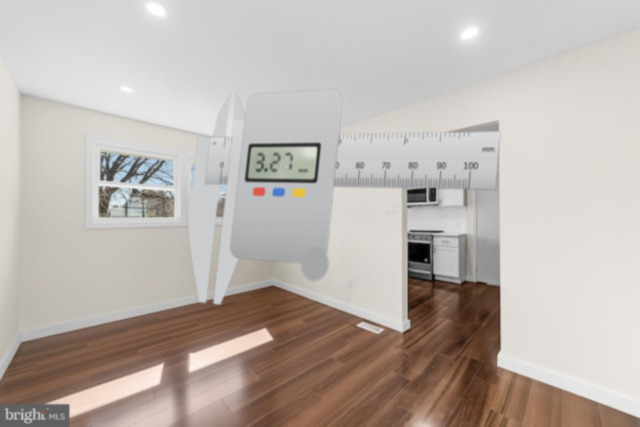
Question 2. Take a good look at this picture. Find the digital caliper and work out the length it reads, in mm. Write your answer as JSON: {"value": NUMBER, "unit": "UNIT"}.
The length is {"value": 3.27, "unit": "mm"}
